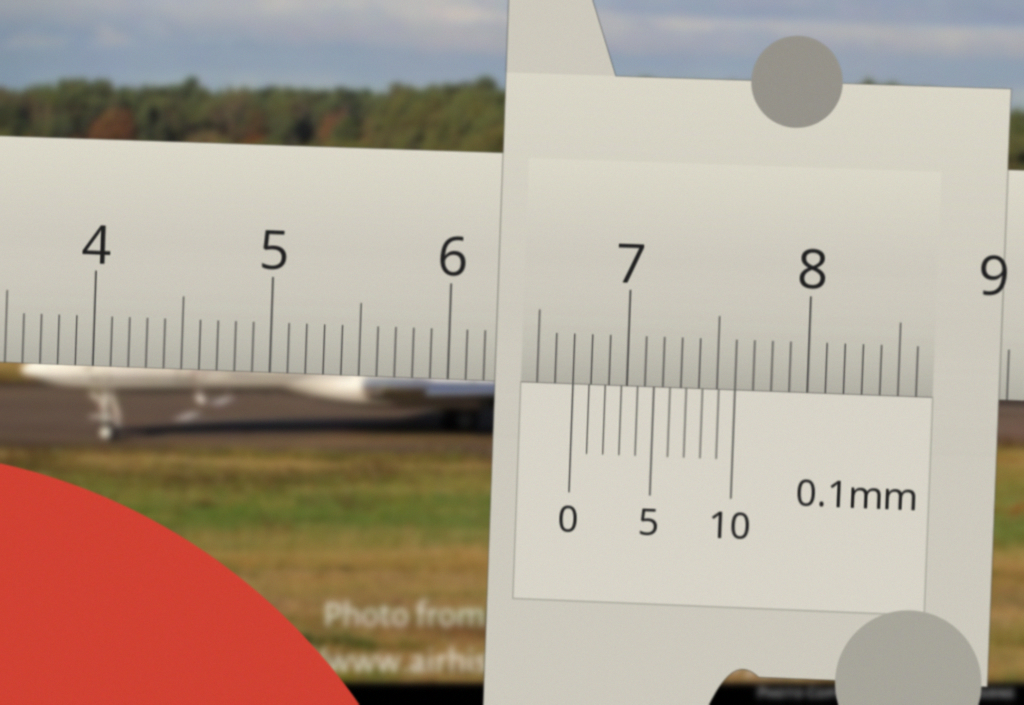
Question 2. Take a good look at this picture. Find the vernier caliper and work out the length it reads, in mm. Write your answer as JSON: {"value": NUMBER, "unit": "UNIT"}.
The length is {"value": 67.0, "unit": "mm"}
